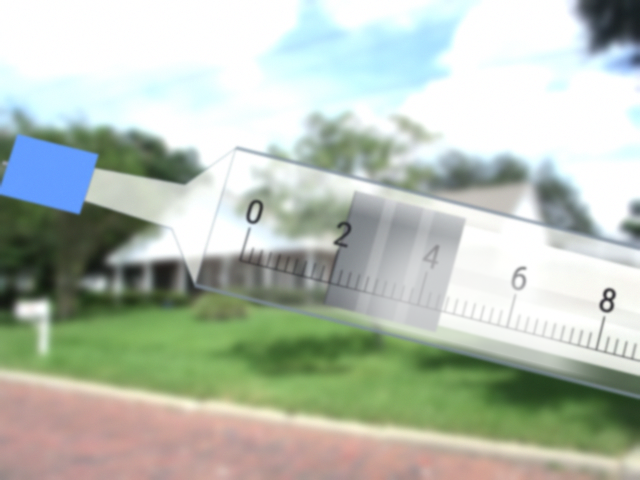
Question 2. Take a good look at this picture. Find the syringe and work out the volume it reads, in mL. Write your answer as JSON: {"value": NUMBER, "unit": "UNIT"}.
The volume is {"value": 2, "unit": "mL"}
